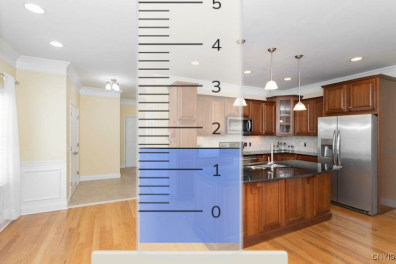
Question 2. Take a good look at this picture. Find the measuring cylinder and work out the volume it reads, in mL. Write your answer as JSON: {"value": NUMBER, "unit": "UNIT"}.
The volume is {"value": 1.5, "unit": "mL"}
